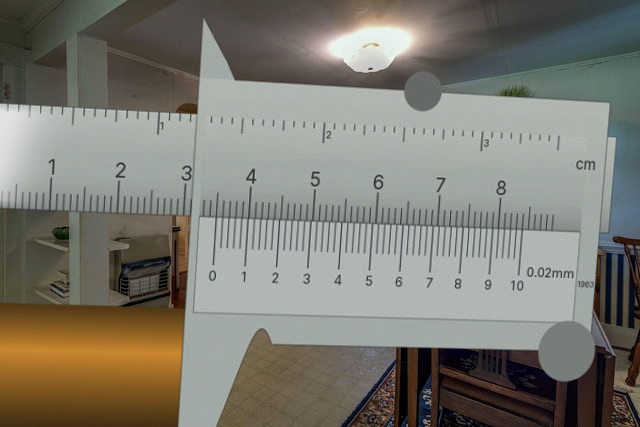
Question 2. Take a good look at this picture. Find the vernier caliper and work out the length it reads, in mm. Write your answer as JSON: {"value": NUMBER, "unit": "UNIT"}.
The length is {"value": 35.0, "unit": "mm"}
